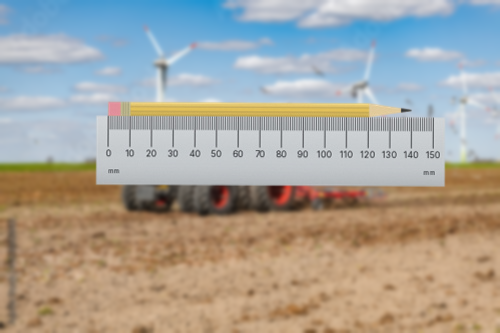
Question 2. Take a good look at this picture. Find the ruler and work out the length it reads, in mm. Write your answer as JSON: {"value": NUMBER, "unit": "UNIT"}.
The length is {"value": 140, "unit": "mm"}
